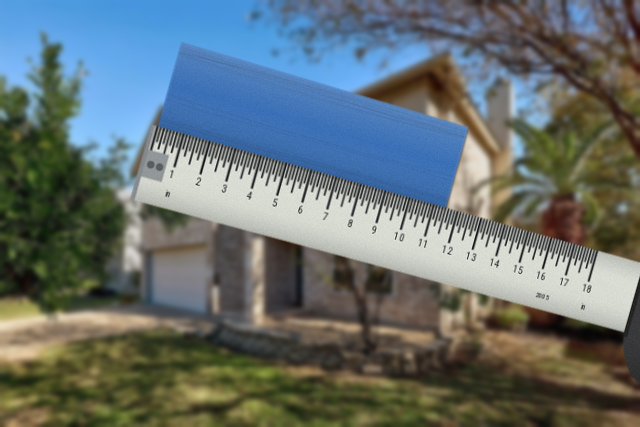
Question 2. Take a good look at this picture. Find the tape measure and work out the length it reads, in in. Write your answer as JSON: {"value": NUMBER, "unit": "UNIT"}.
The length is {"value": 11.5, "unit": "in"}
